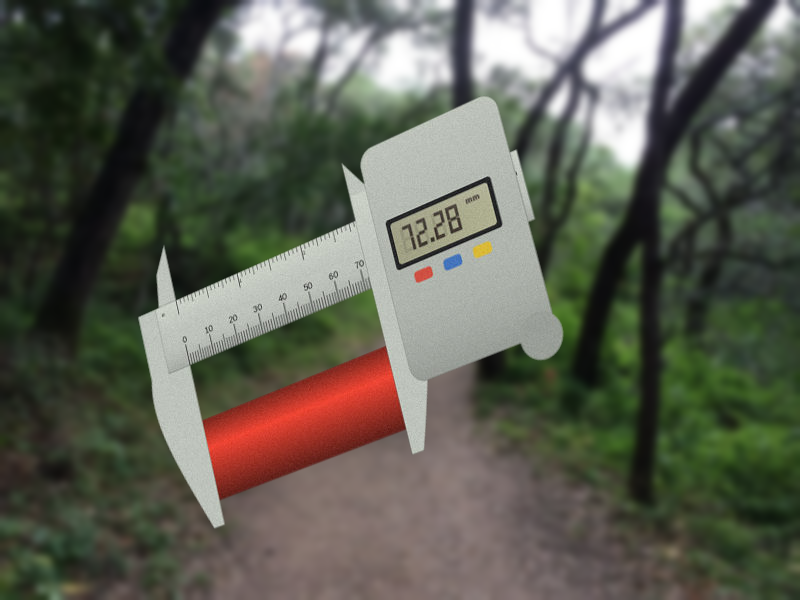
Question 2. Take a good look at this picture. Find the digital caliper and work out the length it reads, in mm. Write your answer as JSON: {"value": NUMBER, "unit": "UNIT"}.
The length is {"value": 72.28, "unit": "mm"}
